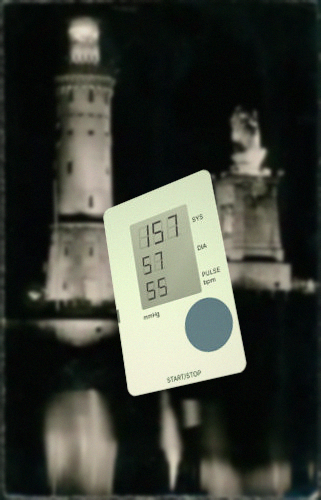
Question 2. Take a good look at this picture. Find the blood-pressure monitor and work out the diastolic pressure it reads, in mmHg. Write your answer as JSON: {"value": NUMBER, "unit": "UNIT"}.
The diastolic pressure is {"value": 57, "unit": "mmHg"}
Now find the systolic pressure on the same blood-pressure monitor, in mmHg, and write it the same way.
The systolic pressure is {"value": 157, "unit": "mmHg"}
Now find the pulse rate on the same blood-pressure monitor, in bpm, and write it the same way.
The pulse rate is {"value": 55, "unit": "bpm"}
